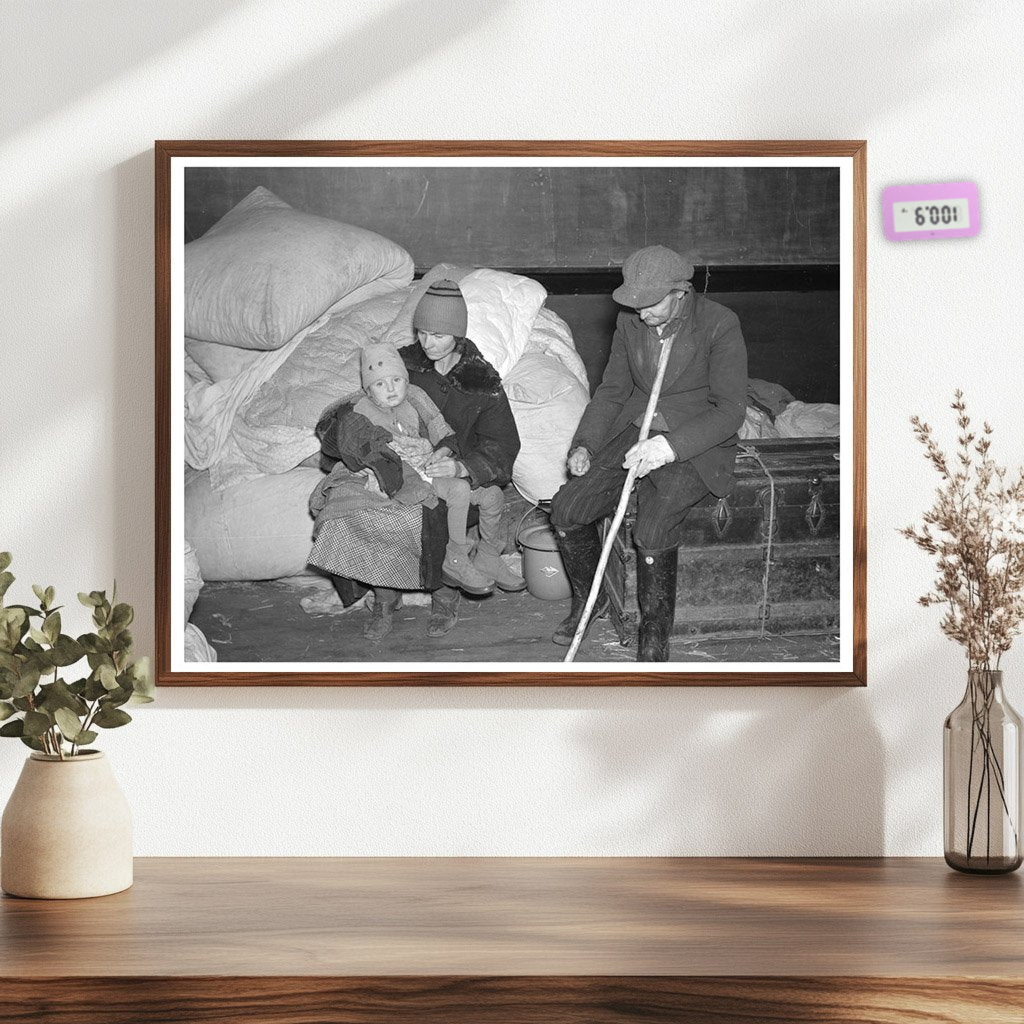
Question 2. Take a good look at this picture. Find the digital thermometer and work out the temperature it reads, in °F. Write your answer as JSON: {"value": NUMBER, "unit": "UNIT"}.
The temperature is {"value": 100.9, "unit": "°F"}
